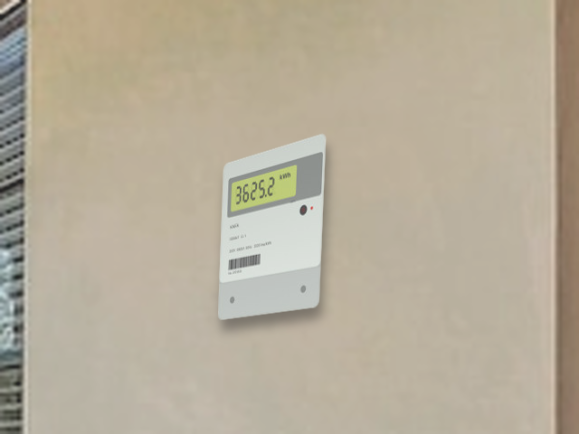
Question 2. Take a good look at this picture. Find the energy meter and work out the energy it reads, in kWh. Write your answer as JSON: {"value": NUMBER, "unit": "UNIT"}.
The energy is {"value": 3625.2, "unit": "kWh"}
